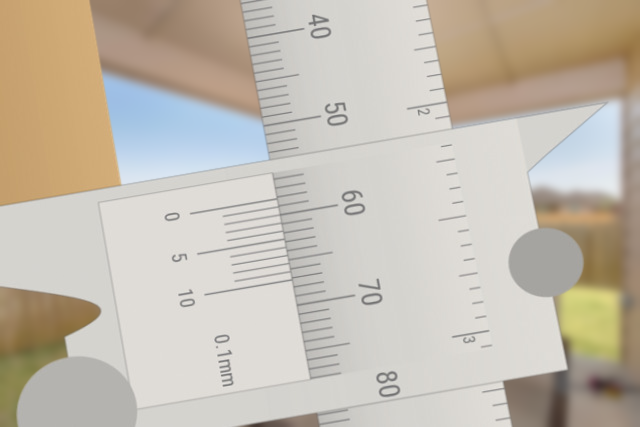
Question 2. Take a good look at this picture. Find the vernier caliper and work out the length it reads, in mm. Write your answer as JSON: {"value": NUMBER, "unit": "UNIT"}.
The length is {"value": 58.2, "unit": "mm"}
